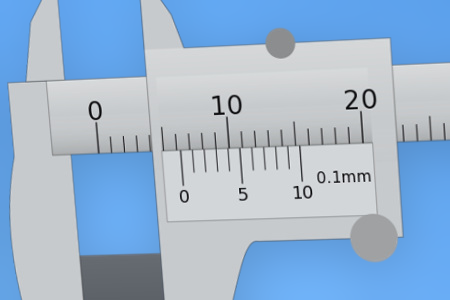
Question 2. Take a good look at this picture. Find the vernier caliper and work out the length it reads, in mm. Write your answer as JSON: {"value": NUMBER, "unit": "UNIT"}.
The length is {"value": 6.3, "unit": "mm"}
